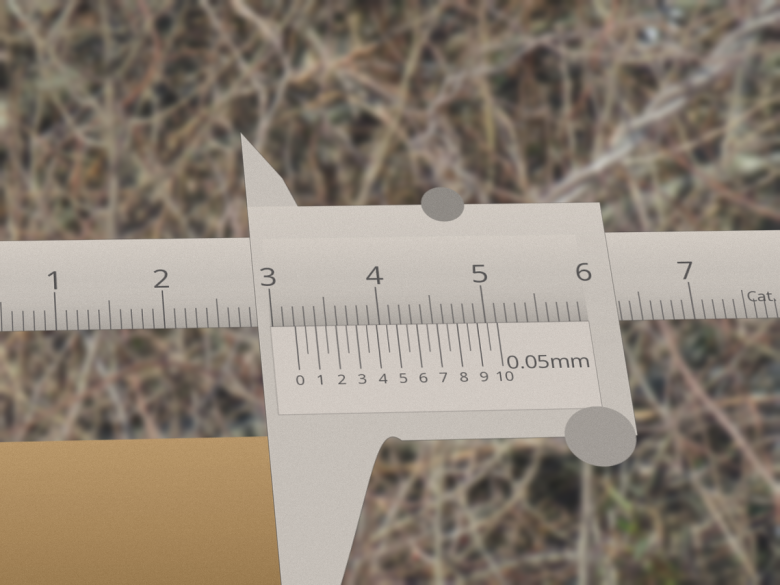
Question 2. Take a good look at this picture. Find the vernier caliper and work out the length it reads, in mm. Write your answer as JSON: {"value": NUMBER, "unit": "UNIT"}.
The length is {"value": 32.1, "unit": "mm"}
